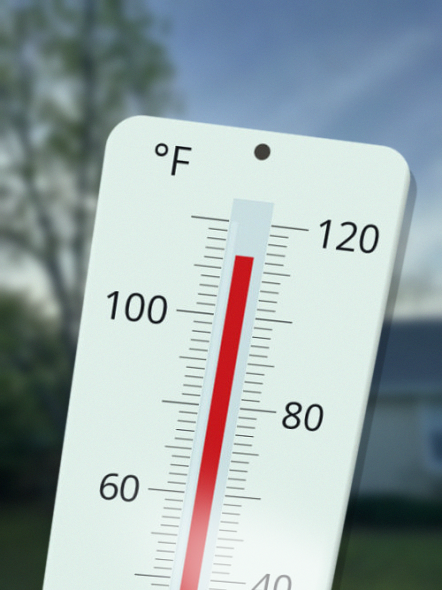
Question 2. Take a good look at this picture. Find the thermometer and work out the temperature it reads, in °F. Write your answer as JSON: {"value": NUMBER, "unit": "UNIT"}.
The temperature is {"value": 113, "unit": "°F"}
